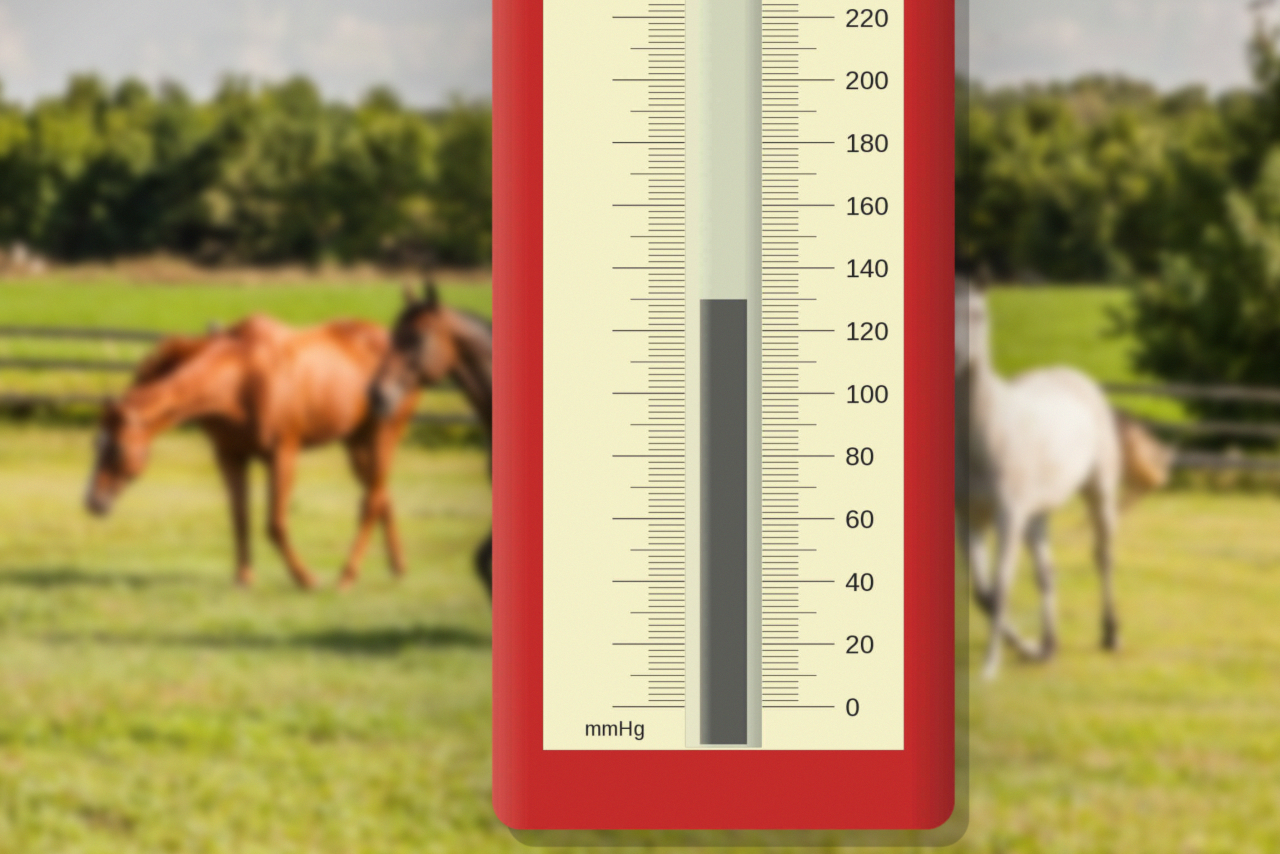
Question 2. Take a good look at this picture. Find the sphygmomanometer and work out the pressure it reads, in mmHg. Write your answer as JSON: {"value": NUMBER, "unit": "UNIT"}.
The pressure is {"value": 130, "unit": "mmHg"}
